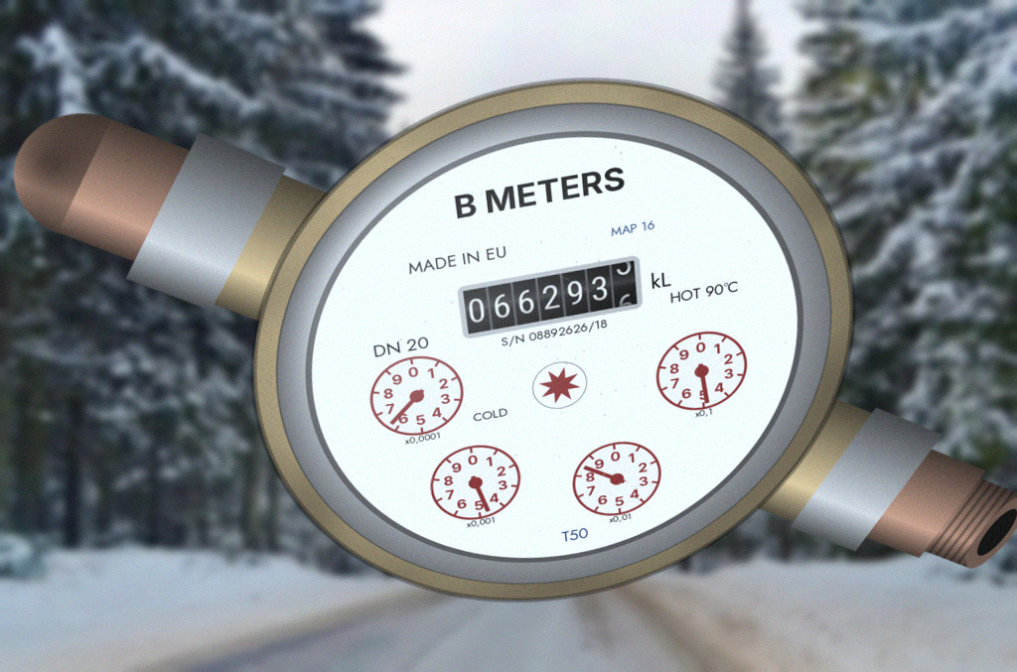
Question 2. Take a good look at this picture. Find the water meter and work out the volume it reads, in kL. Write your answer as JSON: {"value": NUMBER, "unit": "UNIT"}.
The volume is {"value": 662935.4846, "unit": "kL"}
